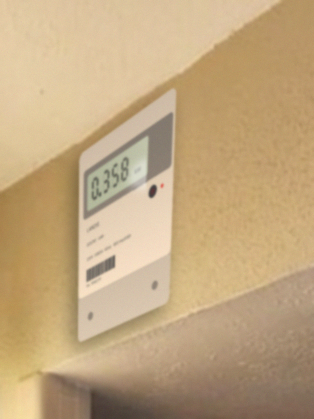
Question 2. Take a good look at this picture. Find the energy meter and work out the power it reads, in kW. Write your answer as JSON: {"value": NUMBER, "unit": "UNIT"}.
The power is {"value": 0.358, "unit": "kW"}
